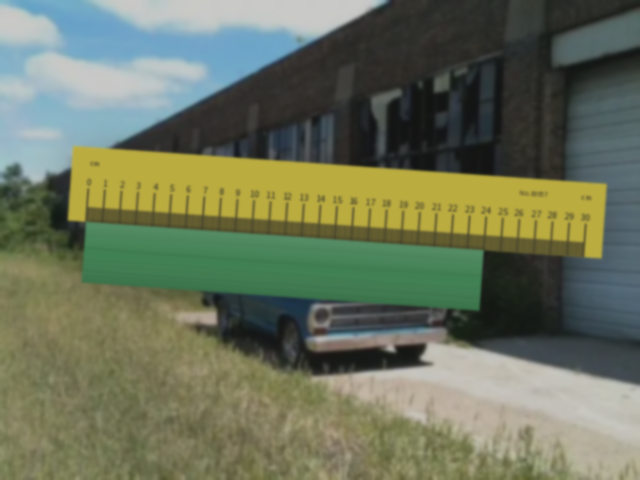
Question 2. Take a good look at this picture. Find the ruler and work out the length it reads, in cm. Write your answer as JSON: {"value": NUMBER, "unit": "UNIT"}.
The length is {"value": 24, "unit": "cm"}
